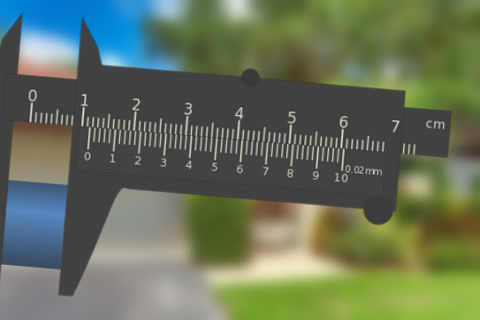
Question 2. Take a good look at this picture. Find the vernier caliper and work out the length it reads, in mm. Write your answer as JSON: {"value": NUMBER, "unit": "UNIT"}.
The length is {"value": 11.5, "unit": "mm"}
